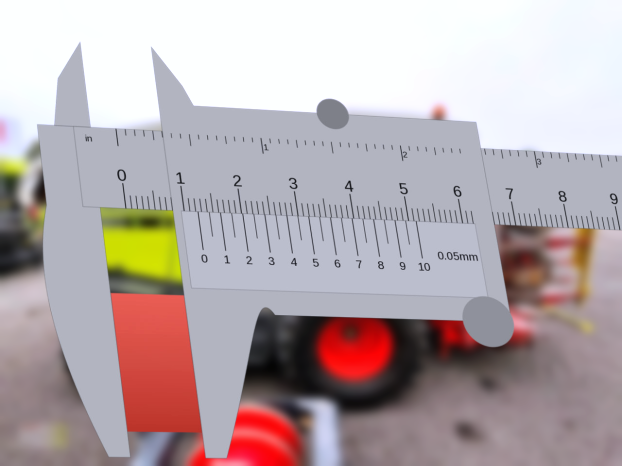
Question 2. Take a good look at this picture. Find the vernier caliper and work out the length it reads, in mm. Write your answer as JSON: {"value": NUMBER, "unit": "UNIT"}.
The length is {"value": 12.4, "unit": "mm"}
